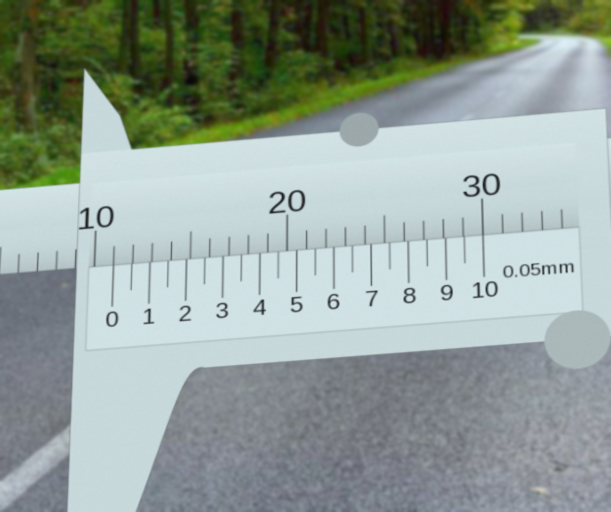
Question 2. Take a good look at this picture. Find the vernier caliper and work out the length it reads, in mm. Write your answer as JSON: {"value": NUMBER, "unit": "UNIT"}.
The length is {"value": 11.0, "unit": "mm"}
